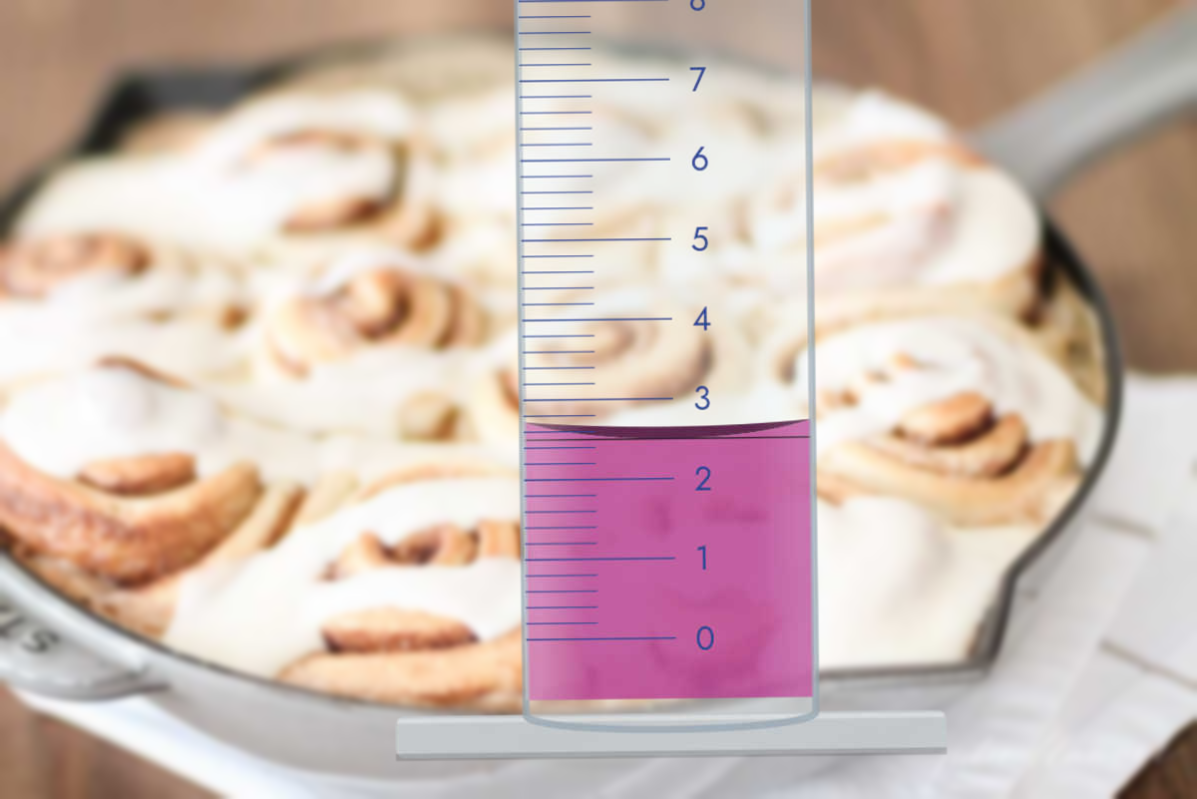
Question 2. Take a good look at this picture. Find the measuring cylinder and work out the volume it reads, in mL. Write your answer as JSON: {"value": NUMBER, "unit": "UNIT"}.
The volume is {"value": 2.5, "unit": "mL"}
